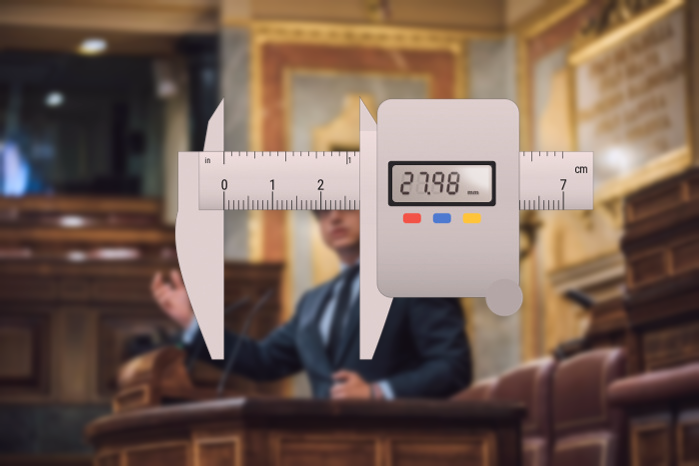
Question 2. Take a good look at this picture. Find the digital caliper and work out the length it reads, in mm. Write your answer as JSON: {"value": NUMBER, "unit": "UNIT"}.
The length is {"value": 27.98, "unit": "mm"}
